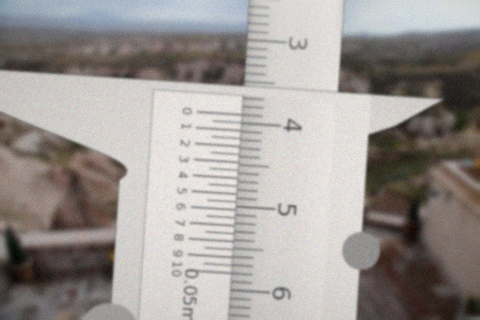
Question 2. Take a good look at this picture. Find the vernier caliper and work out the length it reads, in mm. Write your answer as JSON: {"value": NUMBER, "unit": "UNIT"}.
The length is {"value": 39.0, "unit": "mm"}
